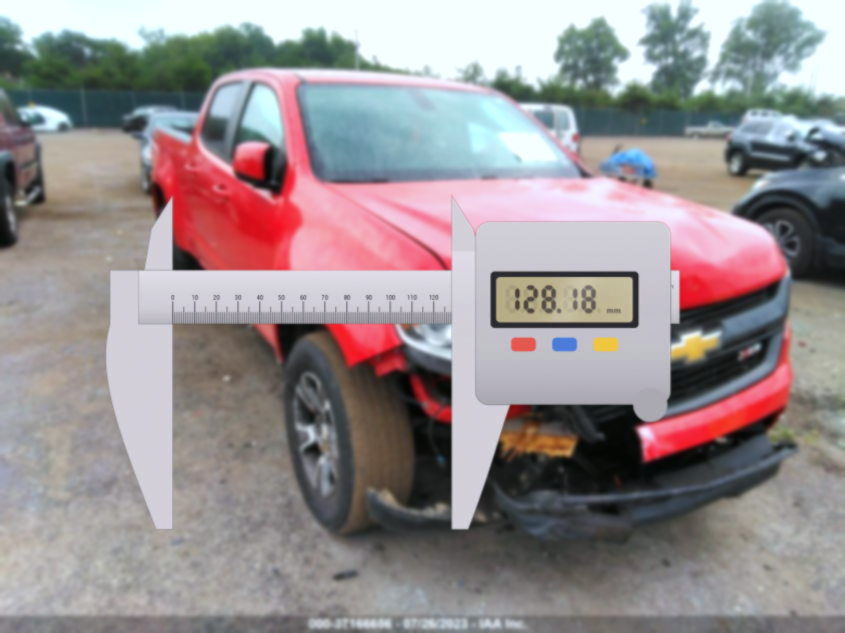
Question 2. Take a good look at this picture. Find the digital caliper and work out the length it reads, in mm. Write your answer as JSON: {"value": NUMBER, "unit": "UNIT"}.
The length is {"value": 128.18, "unit": "mm"}
